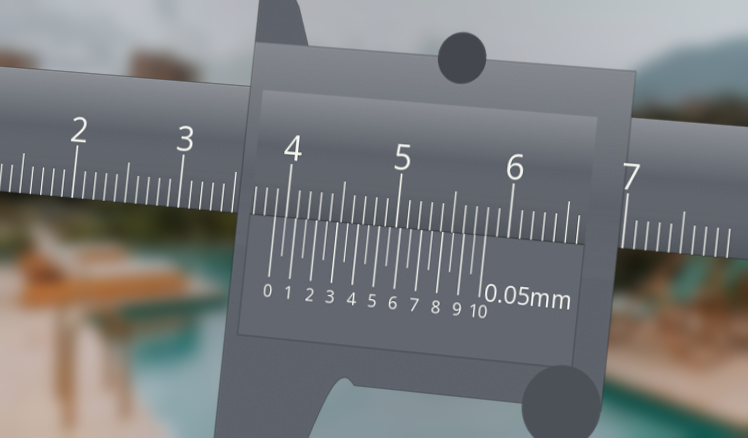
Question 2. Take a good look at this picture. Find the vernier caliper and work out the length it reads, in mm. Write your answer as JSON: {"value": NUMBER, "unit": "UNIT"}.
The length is {"value": 39.0, "unit": "mm"}
